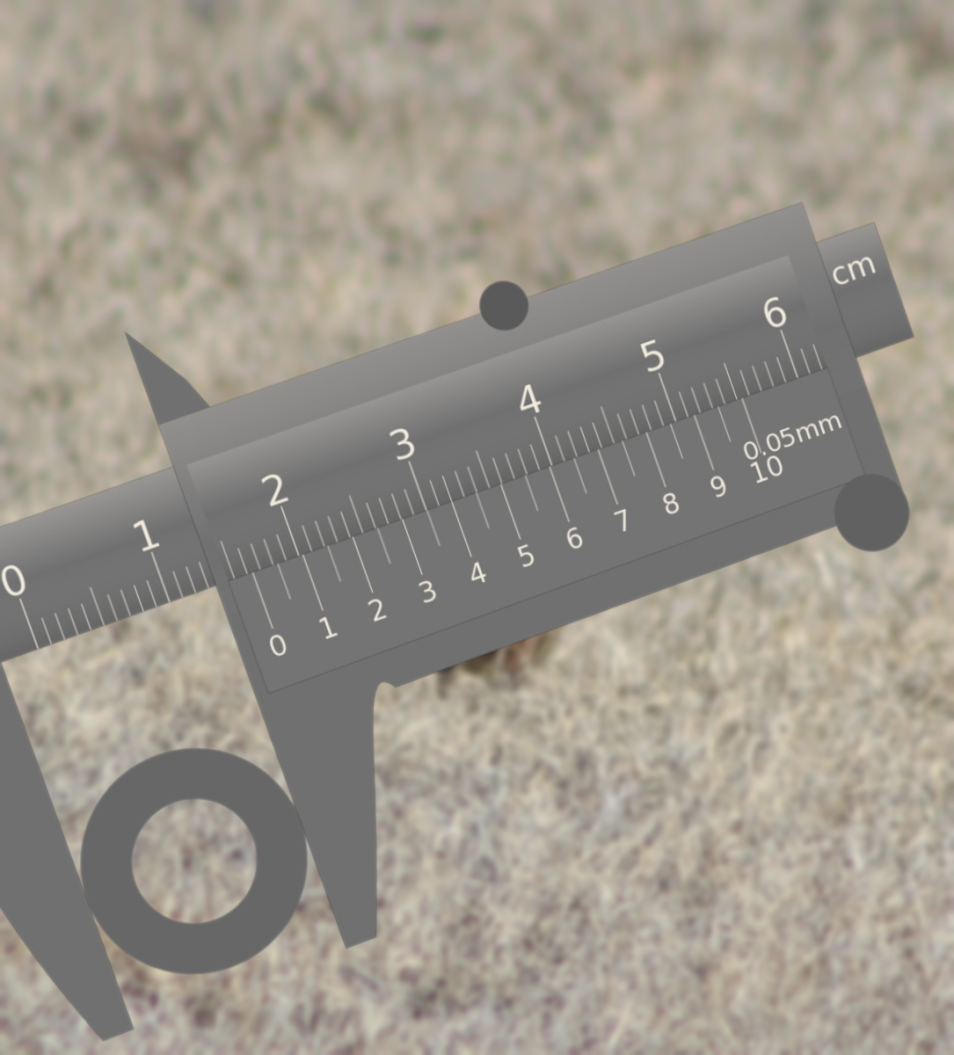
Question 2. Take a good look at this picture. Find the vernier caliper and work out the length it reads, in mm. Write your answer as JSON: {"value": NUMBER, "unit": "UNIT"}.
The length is {"value": 16.4, "unit": "mm"}
